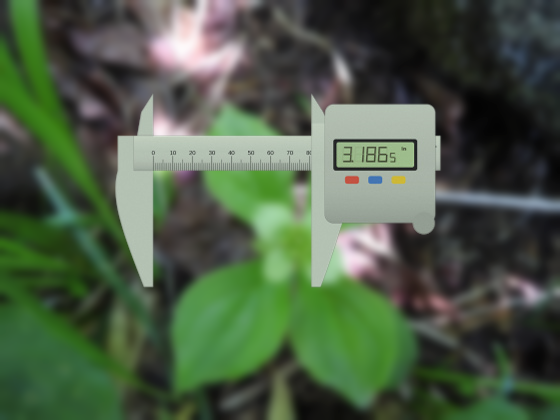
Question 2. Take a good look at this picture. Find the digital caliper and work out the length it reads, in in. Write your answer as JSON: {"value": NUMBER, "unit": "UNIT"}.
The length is {"value": 3.1865, "unit": "in"}
